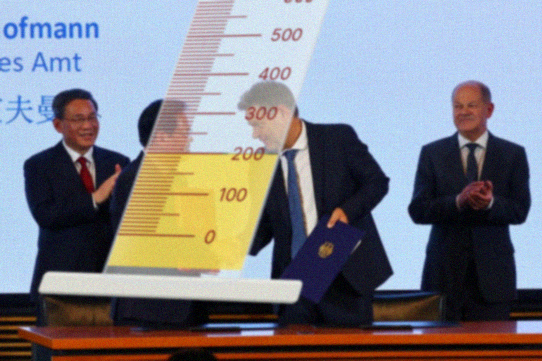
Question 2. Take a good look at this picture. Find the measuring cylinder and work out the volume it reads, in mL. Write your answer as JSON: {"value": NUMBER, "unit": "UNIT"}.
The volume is {"value": 200, "unit": "mL"}
